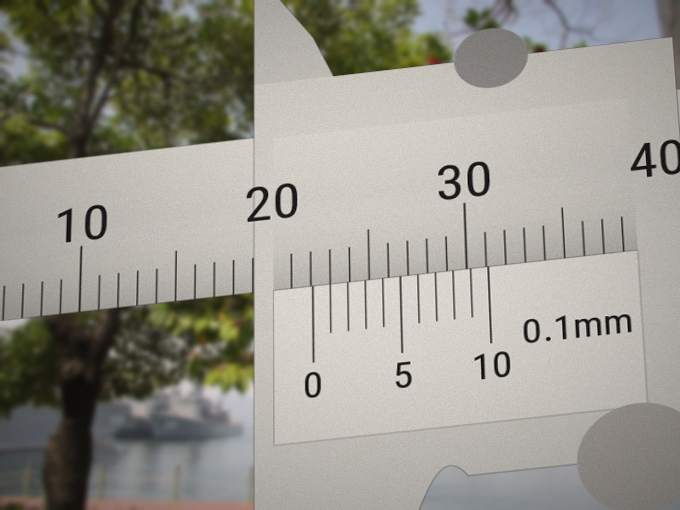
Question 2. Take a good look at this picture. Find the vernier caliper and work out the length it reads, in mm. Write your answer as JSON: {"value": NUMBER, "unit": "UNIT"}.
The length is {"value": 22.1, "unit": "mm"}
